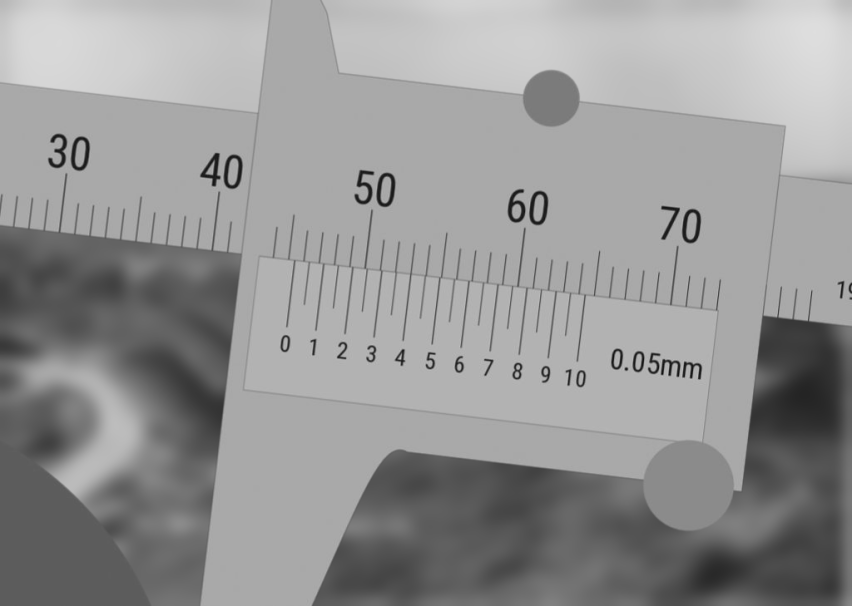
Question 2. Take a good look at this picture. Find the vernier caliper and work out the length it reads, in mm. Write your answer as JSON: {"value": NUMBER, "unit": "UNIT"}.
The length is {"value": 45.4, "unit": "mm"}
